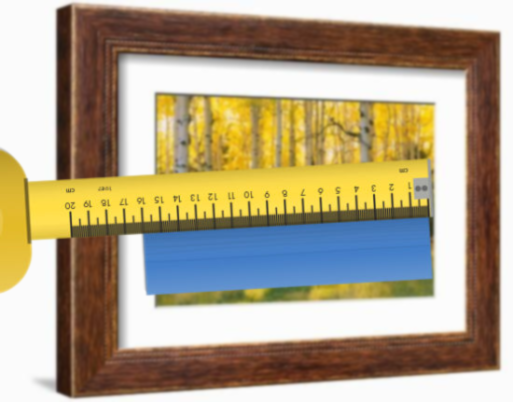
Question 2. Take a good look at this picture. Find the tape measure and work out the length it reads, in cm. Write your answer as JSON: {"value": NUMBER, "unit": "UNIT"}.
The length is {"value": 16, "unit": "cm"}
